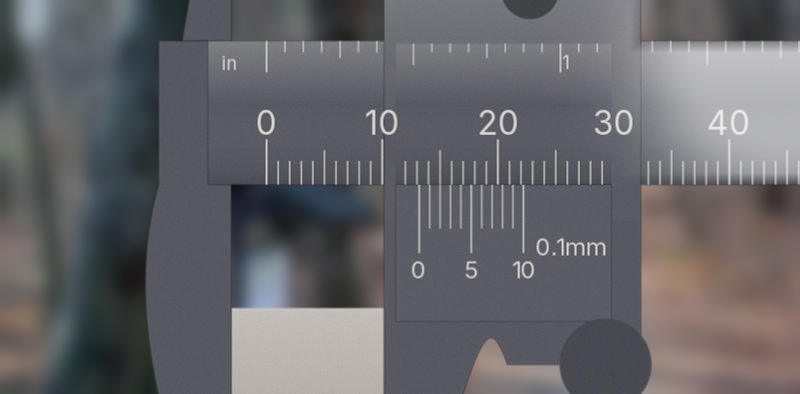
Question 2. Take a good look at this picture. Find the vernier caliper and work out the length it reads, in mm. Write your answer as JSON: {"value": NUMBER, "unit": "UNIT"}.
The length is {"value": 13.2, "unit": "mm"}
